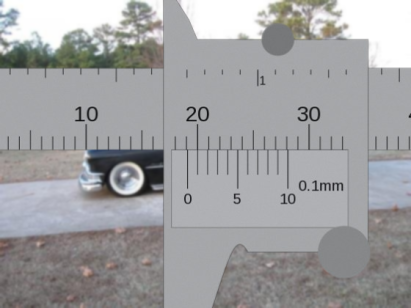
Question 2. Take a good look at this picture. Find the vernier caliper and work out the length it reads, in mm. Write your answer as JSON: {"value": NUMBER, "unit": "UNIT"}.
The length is {"value": 19.1, "unit": "mm"}
